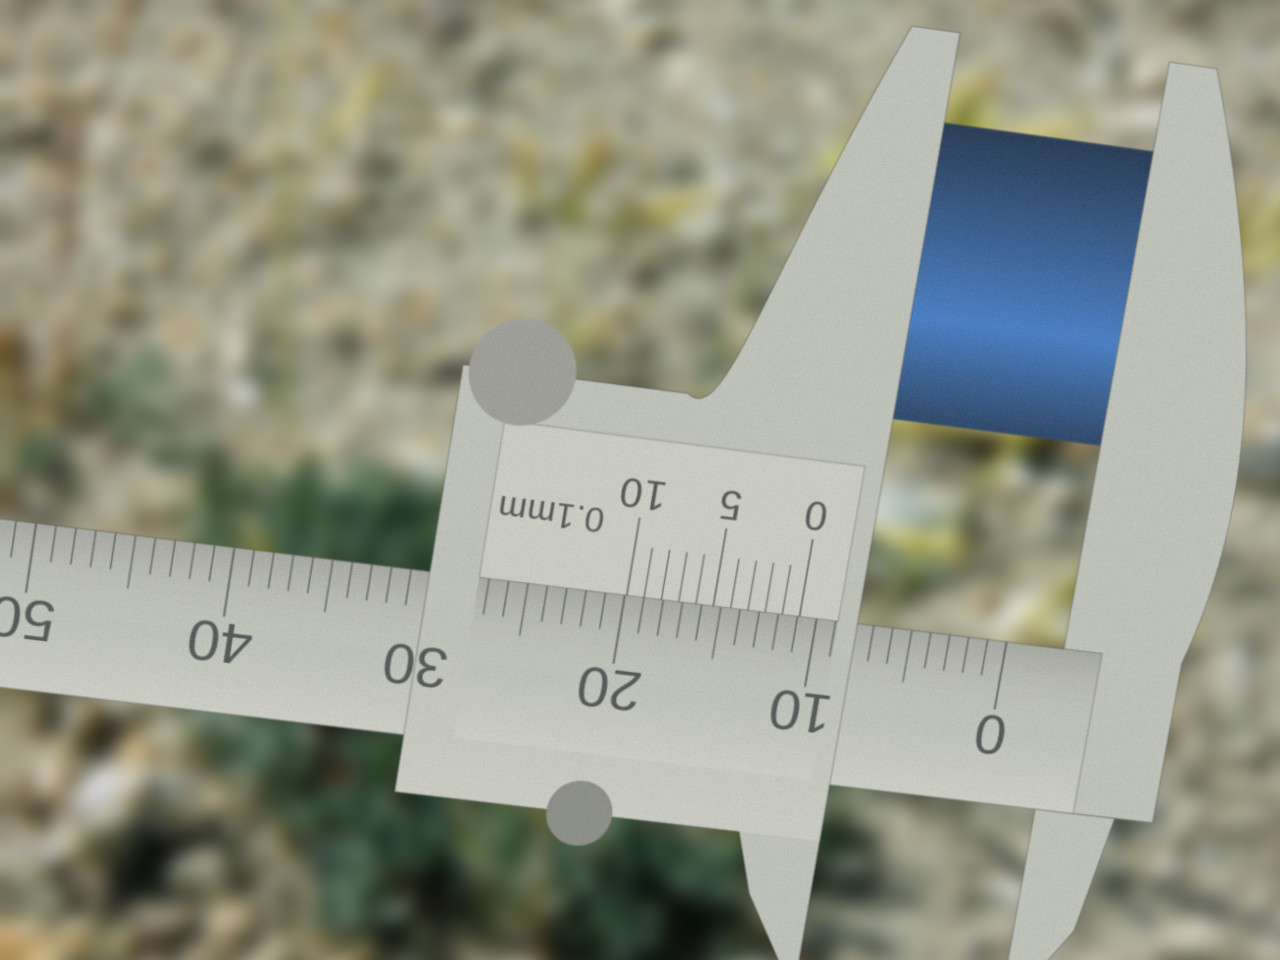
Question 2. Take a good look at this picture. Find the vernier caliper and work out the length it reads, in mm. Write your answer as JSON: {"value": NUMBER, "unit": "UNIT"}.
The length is {"value": 10.9, "unit": "mm"}
